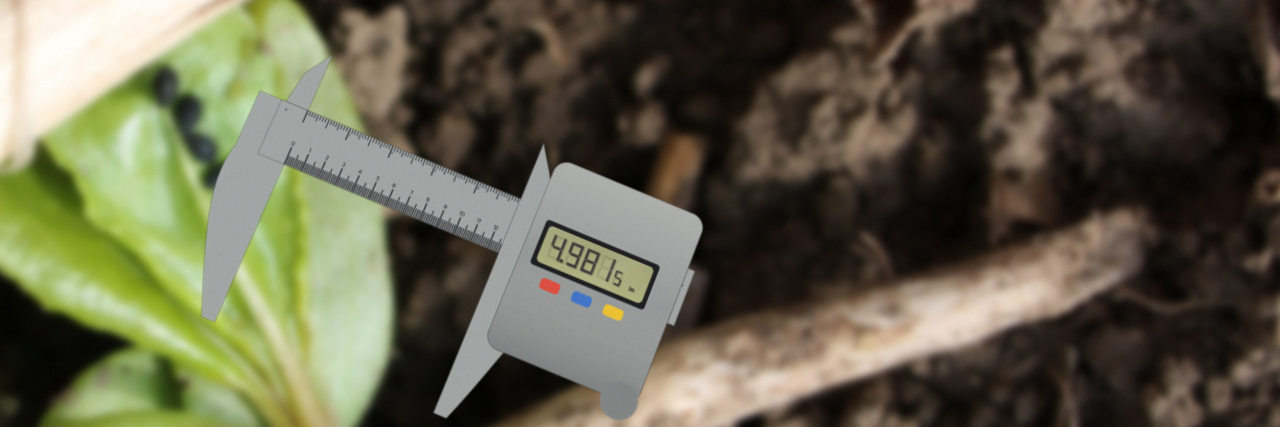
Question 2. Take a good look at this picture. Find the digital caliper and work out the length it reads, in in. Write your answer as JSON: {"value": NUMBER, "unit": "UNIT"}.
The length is {"value": 4.9815, "unit": "in"}
